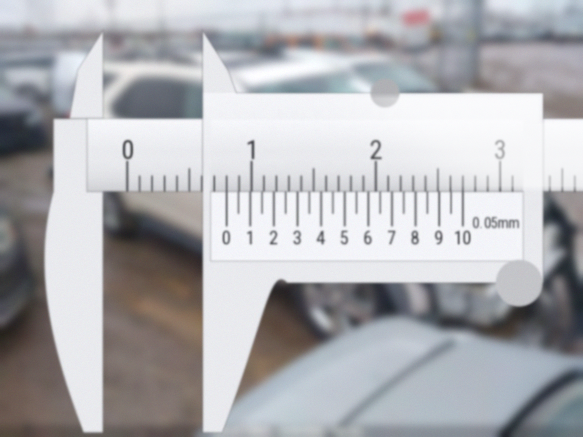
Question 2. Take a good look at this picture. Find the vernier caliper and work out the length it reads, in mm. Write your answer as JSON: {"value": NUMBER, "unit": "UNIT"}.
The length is {"value": 8.0, "unit": "mm"}
